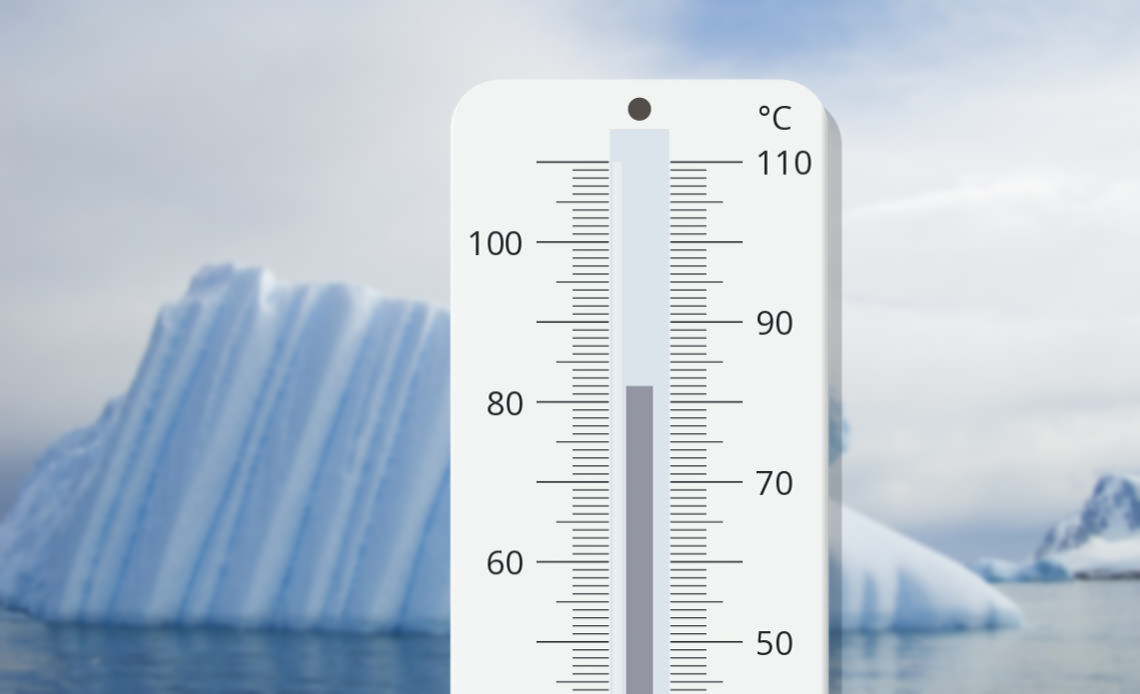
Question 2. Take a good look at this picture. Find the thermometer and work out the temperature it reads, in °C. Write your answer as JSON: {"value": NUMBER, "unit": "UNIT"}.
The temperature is {"value": 82, "unit": "°C"}
